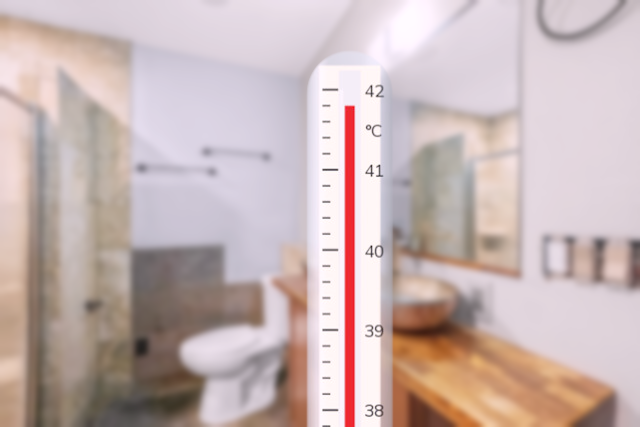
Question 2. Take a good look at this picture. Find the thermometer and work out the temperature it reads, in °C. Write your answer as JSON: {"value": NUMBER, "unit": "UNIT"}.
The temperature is {"value": 41.8, "unit": "°C"}
